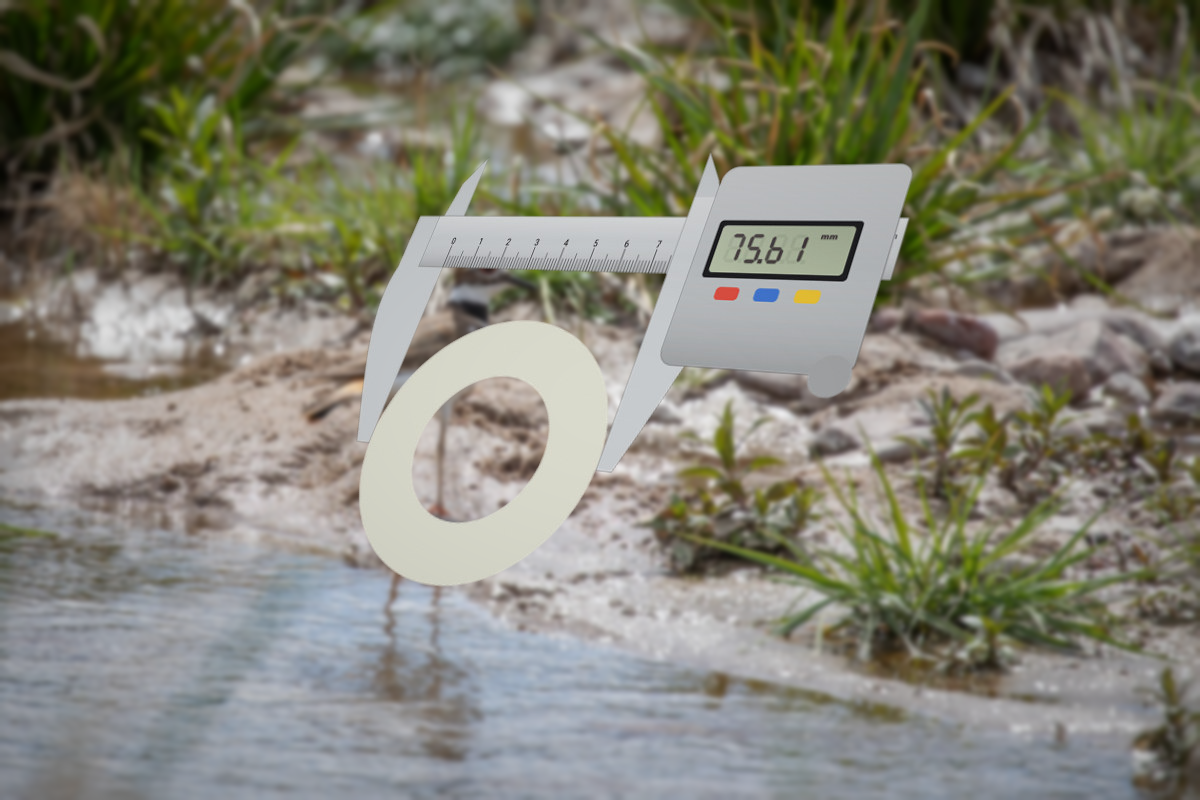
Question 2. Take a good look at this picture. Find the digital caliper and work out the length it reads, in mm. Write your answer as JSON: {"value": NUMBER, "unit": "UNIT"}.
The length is {"value": 75.61, "unit": "mm"}
